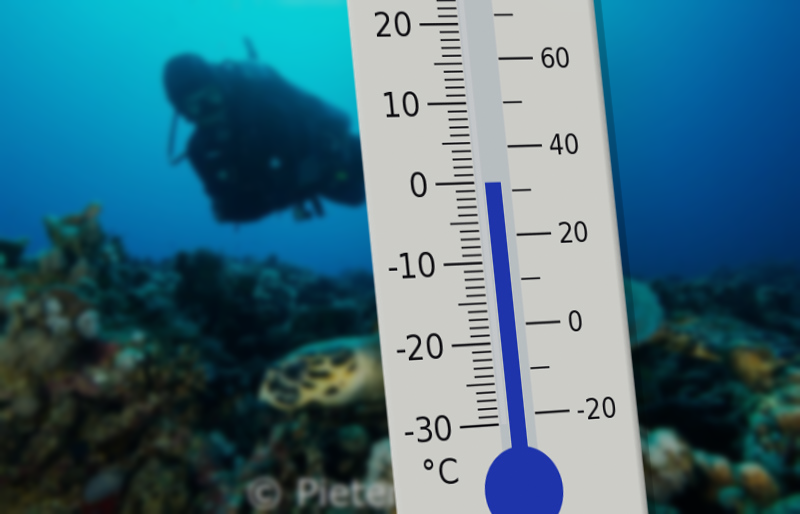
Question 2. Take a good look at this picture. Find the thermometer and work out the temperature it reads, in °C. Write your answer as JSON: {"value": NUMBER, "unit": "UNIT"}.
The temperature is {"value": 0, "unit": "°C"}
